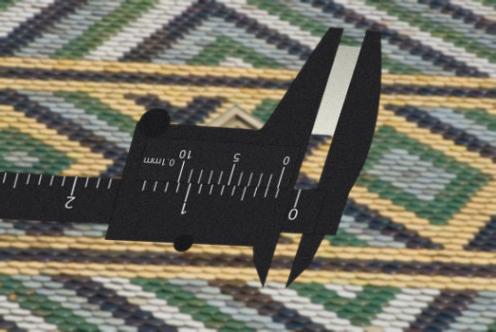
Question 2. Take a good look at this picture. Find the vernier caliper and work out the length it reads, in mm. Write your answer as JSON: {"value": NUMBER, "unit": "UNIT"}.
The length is {"value": 2.1, "unit": "mm"}
